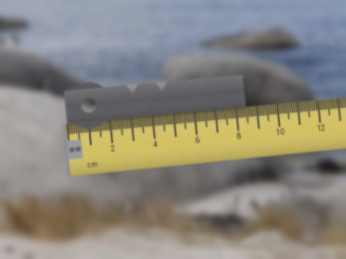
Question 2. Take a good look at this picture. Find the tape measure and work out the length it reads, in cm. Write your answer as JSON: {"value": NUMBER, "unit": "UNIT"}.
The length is {"value": 8.5, "unit": "cm"}
